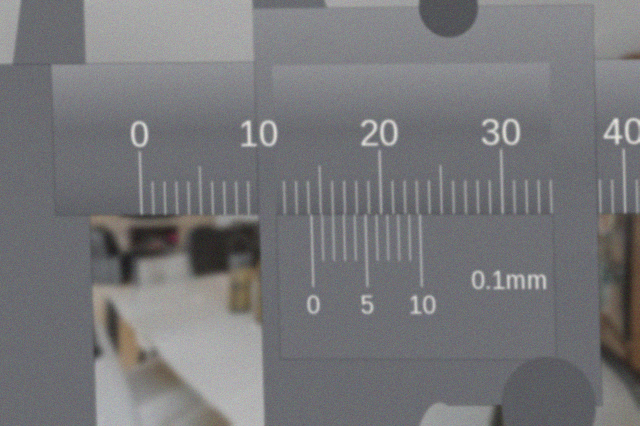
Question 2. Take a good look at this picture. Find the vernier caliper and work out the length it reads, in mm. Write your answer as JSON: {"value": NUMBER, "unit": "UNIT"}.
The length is {"value": 14.2, "unit": "mm"}
